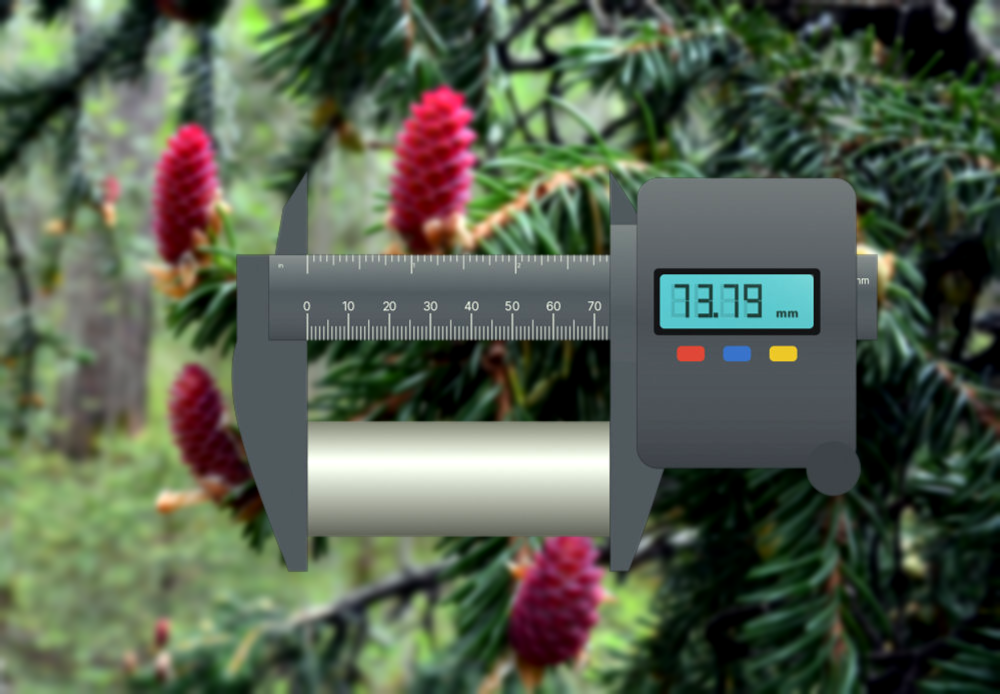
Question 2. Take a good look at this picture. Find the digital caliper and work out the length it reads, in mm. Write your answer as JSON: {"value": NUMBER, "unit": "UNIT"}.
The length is {"value": 73.79, "unit": "mm"}
